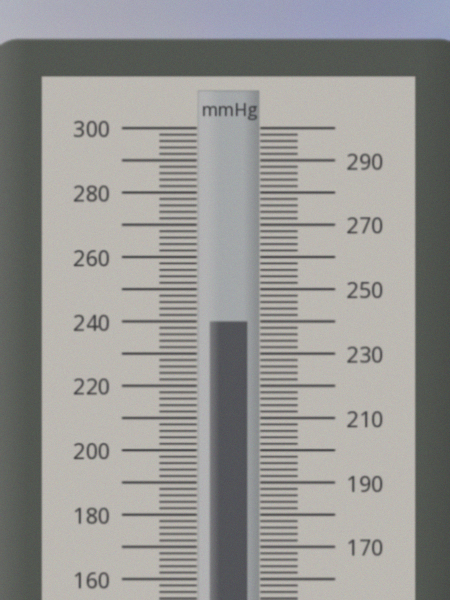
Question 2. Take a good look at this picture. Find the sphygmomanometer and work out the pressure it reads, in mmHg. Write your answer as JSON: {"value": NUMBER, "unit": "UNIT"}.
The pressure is {"value": 240, "unit": "mmHg"}
